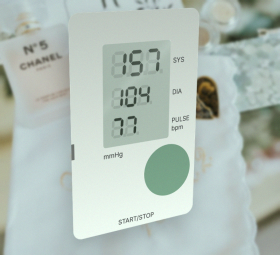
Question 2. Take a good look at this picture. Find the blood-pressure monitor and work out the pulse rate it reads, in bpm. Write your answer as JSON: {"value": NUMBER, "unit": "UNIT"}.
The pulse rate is {"value": 77, "unit": "bpm"}
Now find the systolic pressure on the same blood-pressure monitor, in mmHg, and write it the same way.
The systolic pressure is {"value": 157, "unit": "mmHg"}
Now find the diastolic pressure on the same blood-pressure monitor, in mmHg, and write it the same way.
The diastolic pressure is {"value": 104, "unit": "mmHg"}
